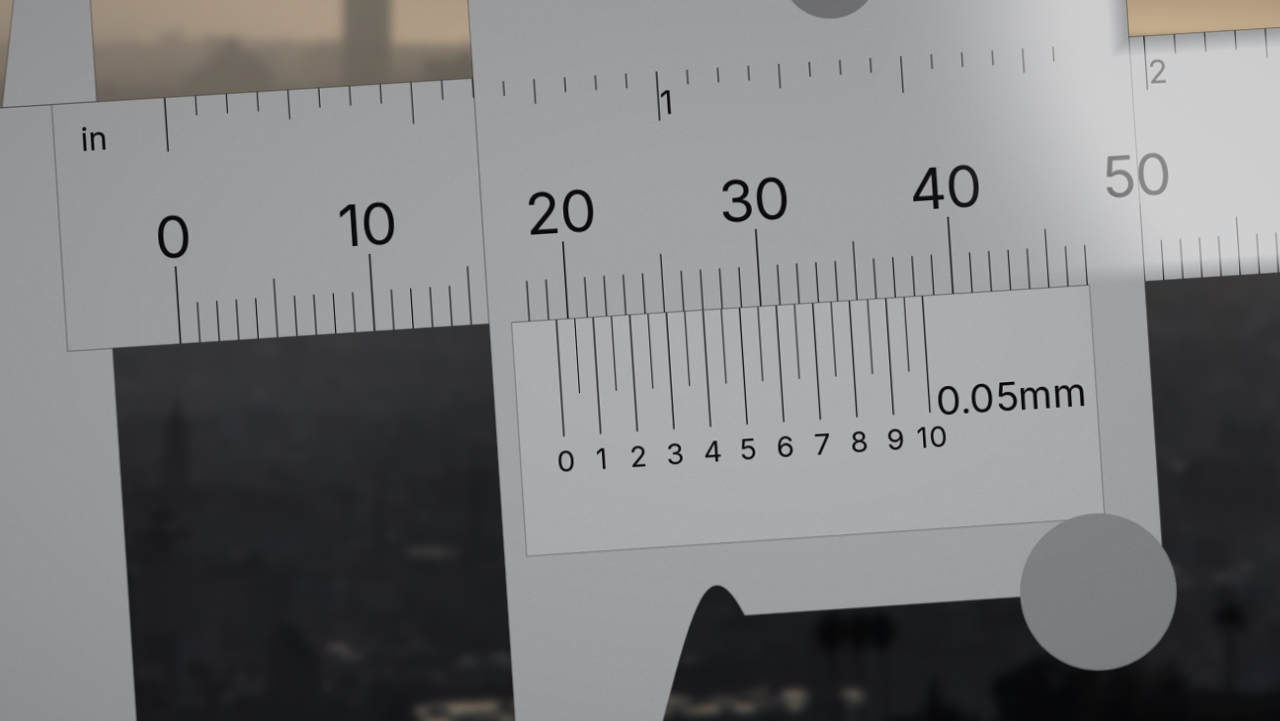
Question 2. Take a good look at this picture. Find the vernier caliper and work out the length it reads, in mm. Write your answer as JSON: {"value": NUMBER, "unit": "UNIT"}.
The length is {"value": 19.4, "unit": "mm"}
